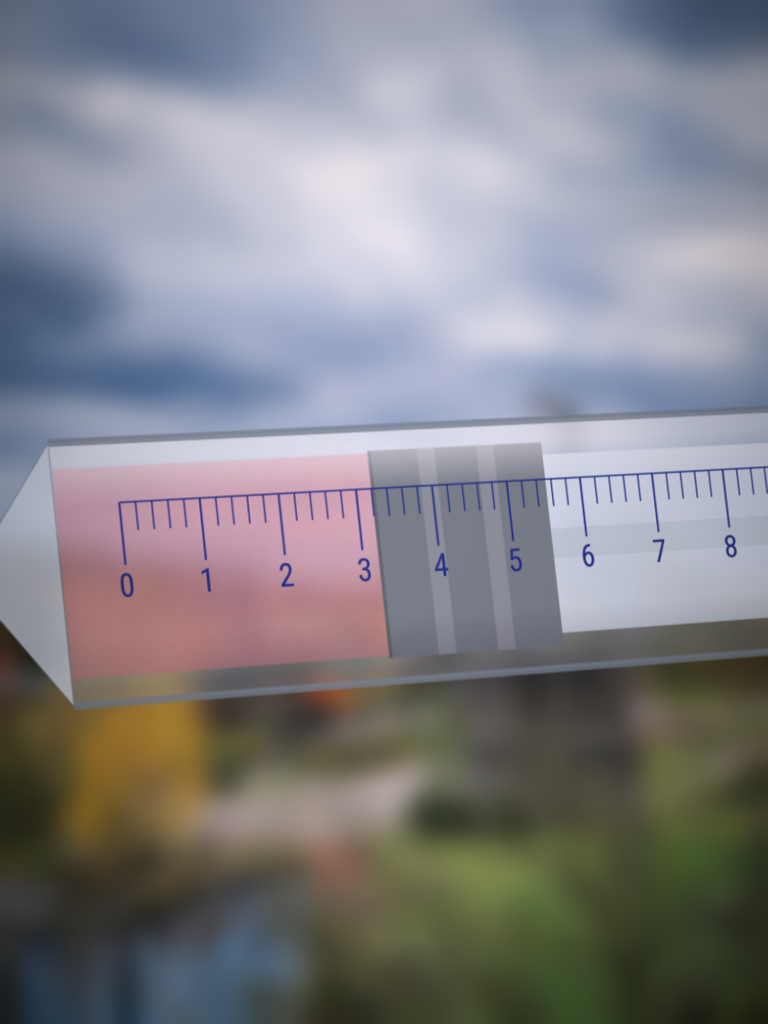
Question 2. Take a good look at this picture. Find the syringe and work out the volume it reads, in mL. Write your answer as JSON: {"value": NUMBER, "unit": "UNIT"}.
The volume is {"value": 3.2, "unit": "mL"}
